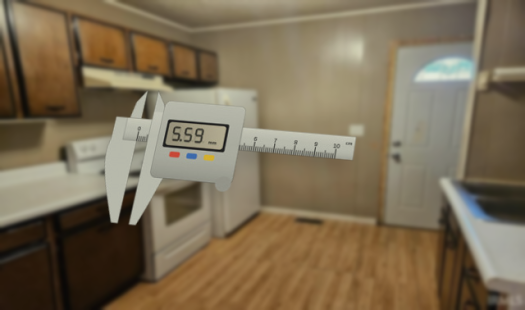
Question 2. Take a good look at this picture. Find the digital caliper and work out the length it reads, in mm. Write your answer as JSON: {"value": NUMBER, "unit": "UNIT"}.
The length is {"value": 5.59, "unit": "mm"}
